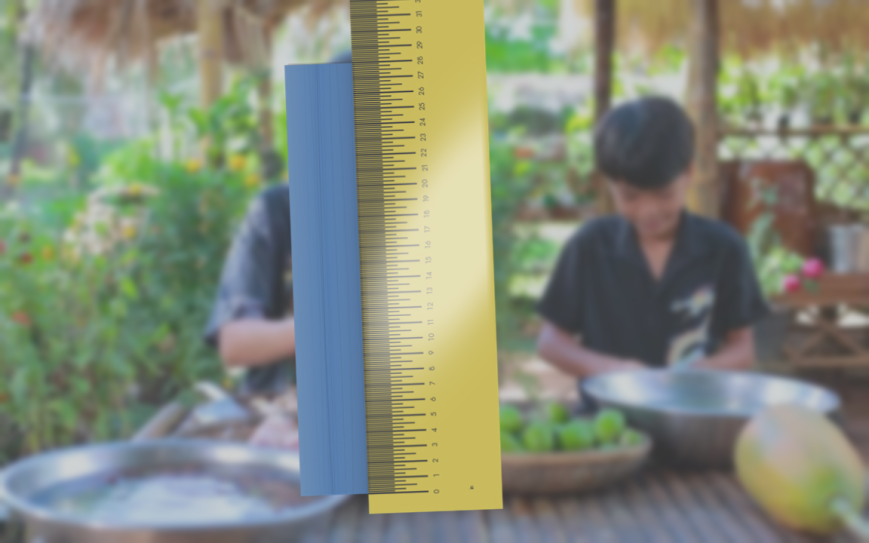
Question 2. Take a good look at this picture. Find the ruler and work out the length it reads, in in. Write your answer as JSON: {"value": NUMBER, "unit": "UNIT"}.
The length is {"value": 28, "unit": "in"}
